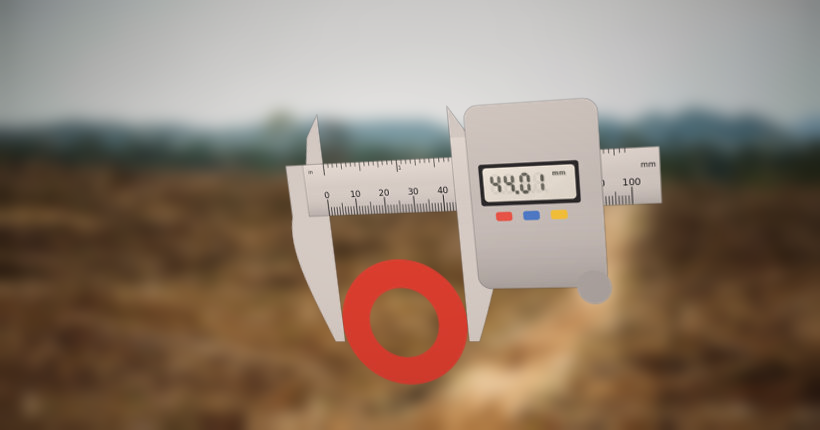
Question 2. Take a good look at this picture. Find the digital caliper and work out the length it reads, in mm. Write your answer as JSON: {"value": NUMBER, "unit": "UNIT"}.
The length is {"value": 44.01, "unit": "mm"}
